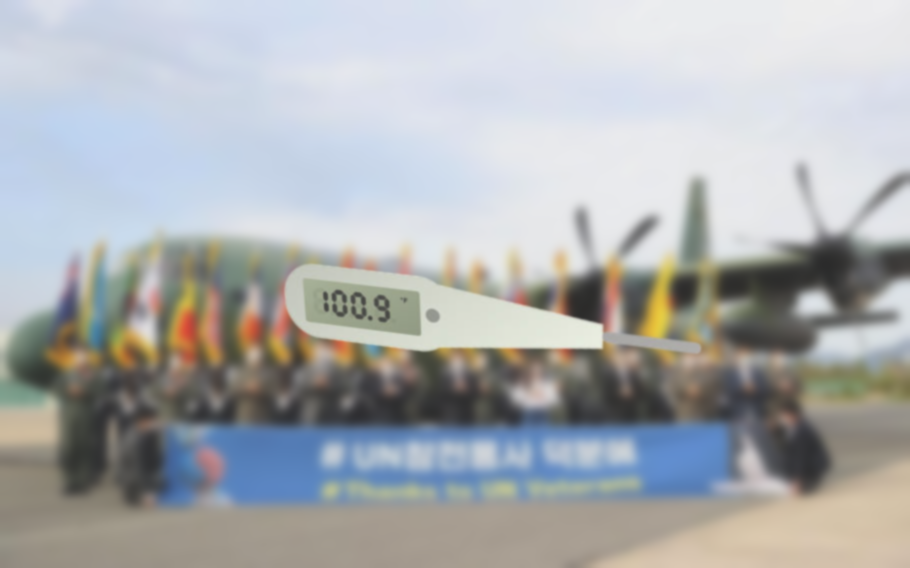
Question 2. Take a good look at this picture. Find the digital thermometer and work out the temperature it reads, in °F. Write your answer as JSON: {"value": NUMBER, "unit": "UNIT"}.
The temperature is {"value": 100.9, "unit": "°F"}
